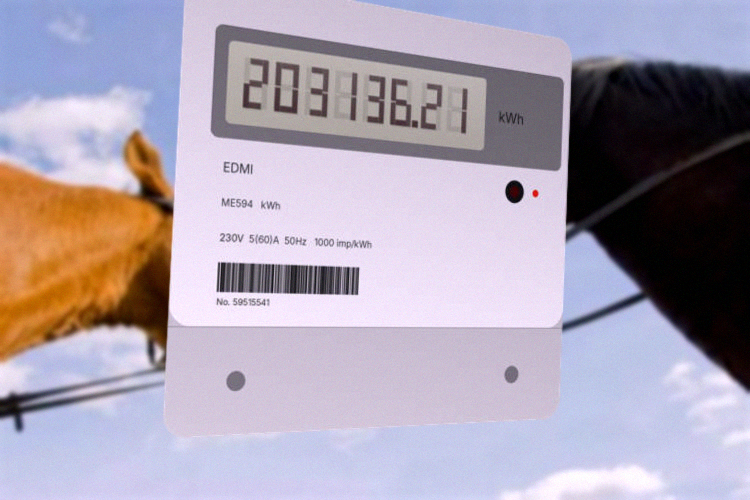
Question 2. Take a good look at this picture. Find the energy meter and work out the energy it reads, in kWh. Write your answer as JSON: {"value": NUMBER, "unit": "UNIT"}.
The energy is {"value": 203136.21, "unit": "kWh"}
